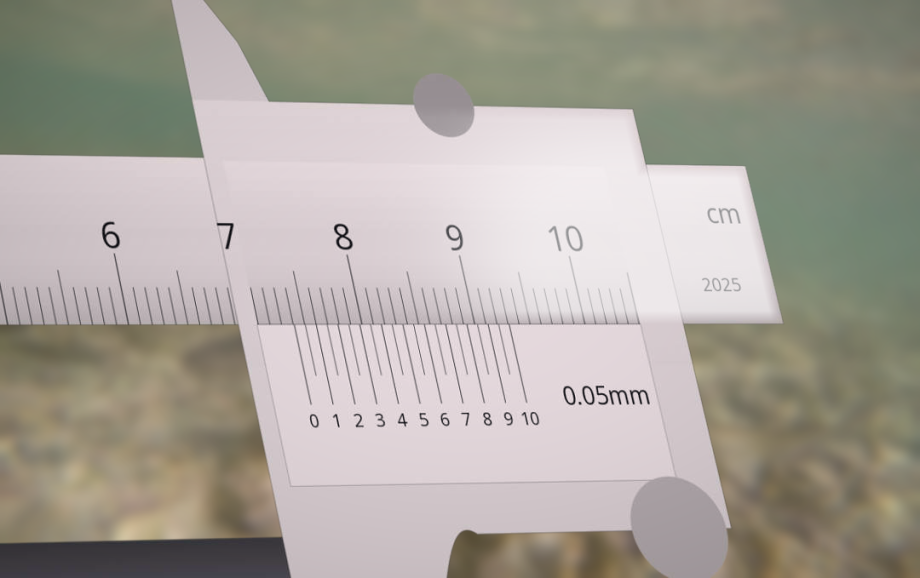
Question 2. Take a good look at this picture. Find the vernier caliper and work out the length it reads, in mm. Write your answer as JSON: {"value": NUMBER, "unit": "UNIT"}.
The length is {"value": 74.1, "unit": "mm"}
